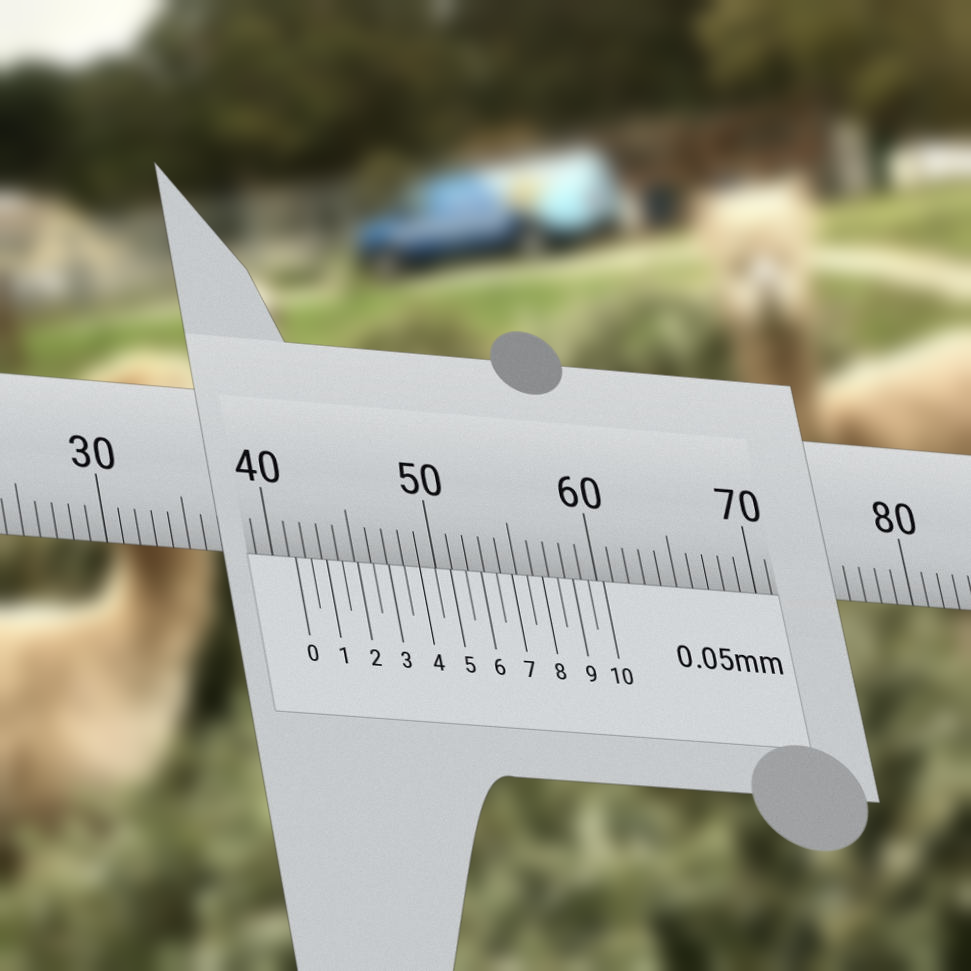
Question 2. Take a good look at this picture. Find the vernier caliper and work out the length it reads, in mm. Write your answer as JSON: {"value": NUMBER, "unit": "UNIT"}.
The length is {"value": 41.4, "unit": "mm"}
